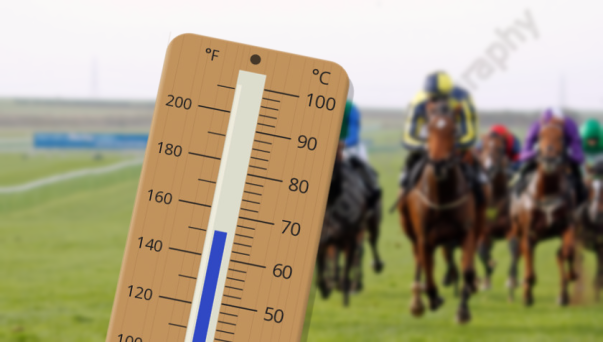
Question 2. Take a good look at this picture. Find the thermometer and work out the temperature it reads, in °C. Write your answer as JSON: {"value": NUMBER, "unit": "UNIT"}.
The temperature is {"value": 66, "unit": "°C"}
